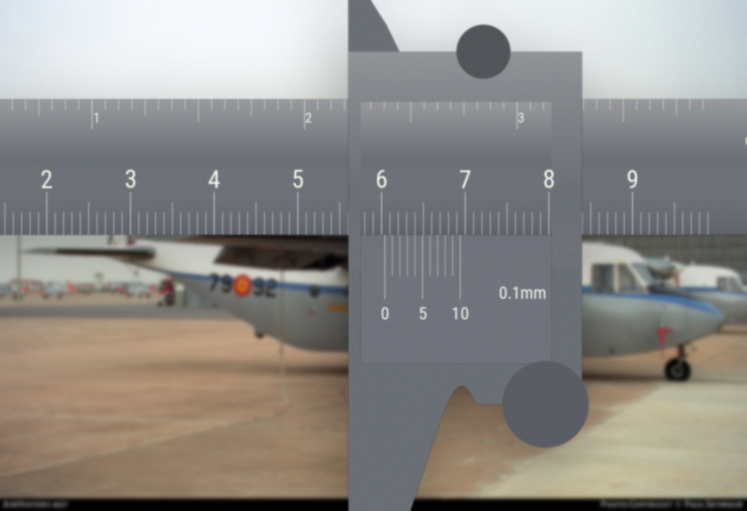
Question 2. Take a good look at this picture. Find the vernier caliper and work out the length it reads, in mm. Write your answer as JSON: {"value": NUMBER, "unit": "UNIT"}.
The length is {"value": 60.4, "unit": "mm"}
